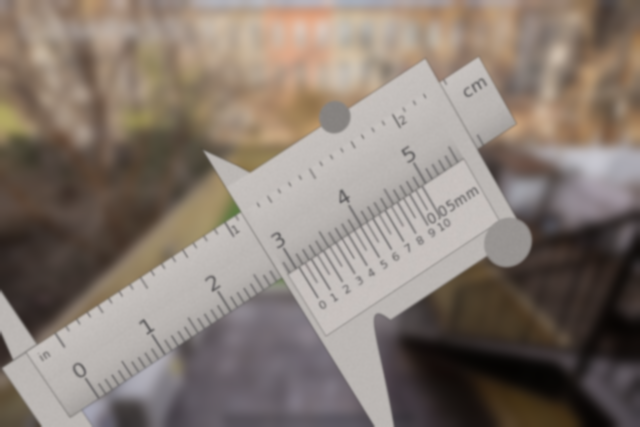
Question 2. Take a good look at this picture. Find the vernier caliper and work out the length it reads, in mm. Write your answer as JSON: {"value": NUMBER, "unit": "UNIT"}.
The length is {"value": 30.4, "unit": "mm"}
